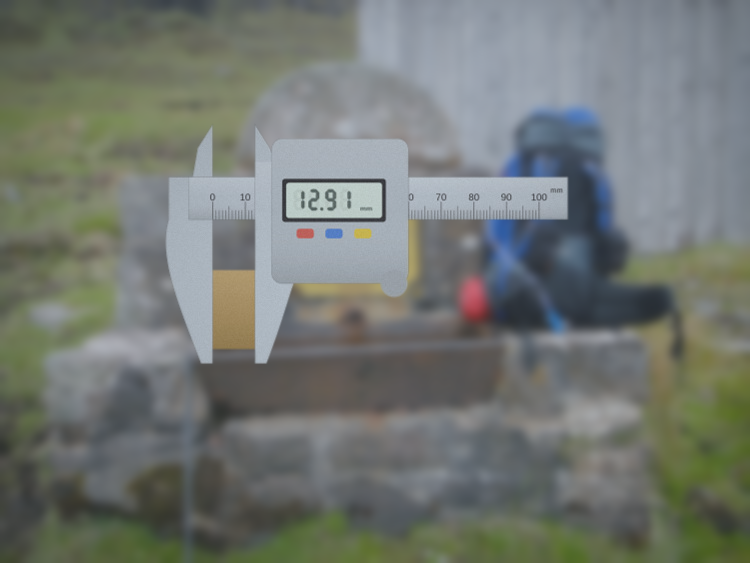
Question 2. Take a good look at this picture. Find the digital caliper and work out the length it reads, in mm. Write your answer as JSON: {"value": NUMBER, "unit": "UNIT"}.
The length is {"value": 12.91, "unit": "mm"}
